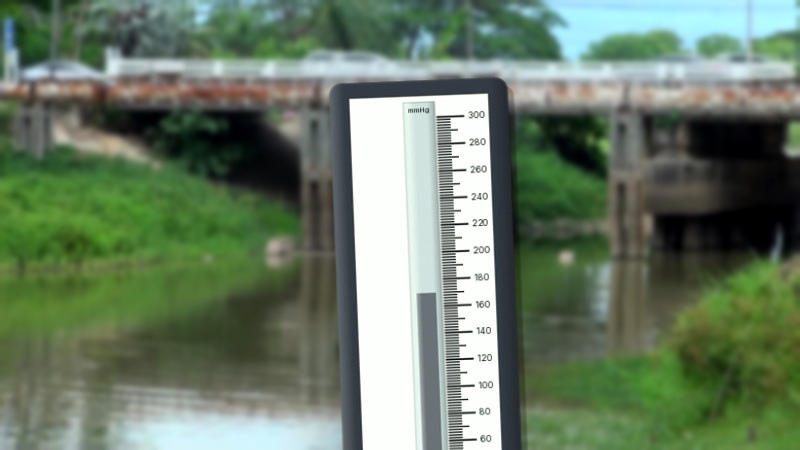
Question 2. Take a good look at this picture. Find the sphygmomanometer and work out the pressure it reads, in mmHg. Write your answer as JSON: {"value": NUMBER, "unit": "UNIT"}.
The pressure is {"value": 170, "unit": "mmHg"}
